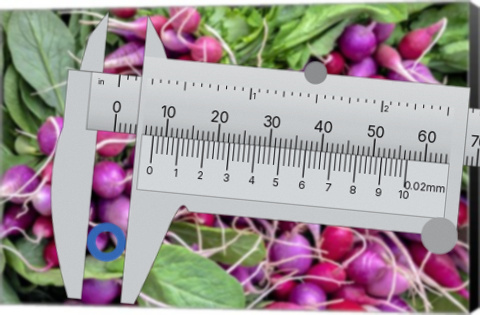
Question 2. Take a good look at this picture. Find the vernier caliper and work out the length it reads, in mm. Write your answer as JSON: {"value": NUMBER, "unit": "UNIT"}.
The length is {"value": 7.5, "unit": "mm"}
